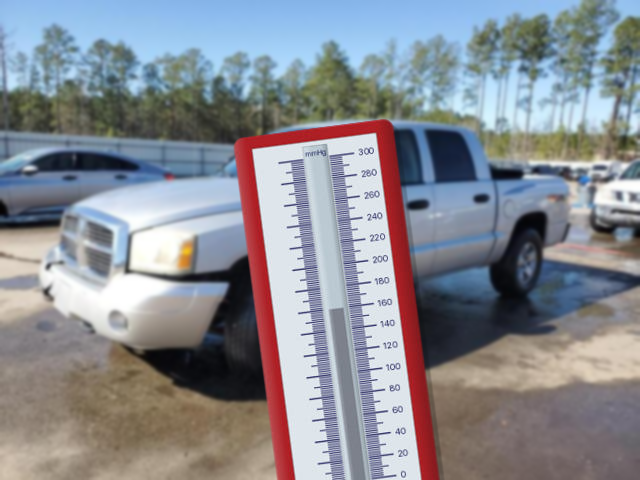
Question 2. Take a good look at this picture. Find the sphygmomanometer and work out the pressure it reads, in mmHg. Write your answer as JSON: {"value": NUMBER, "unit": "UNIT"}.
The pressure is {"value": 160, "unit": "mmHg"}
